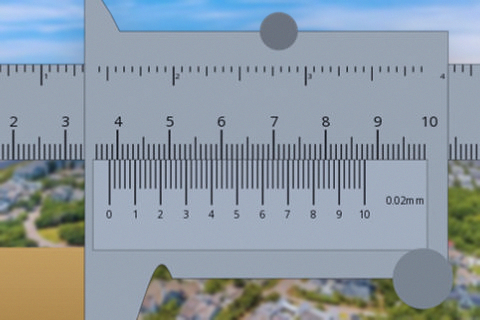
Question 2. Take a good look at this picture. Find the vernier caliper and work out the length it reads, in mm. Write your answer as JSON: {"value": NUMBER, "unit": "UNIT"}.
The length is {"value": 38.5, "unit": "mm"}
